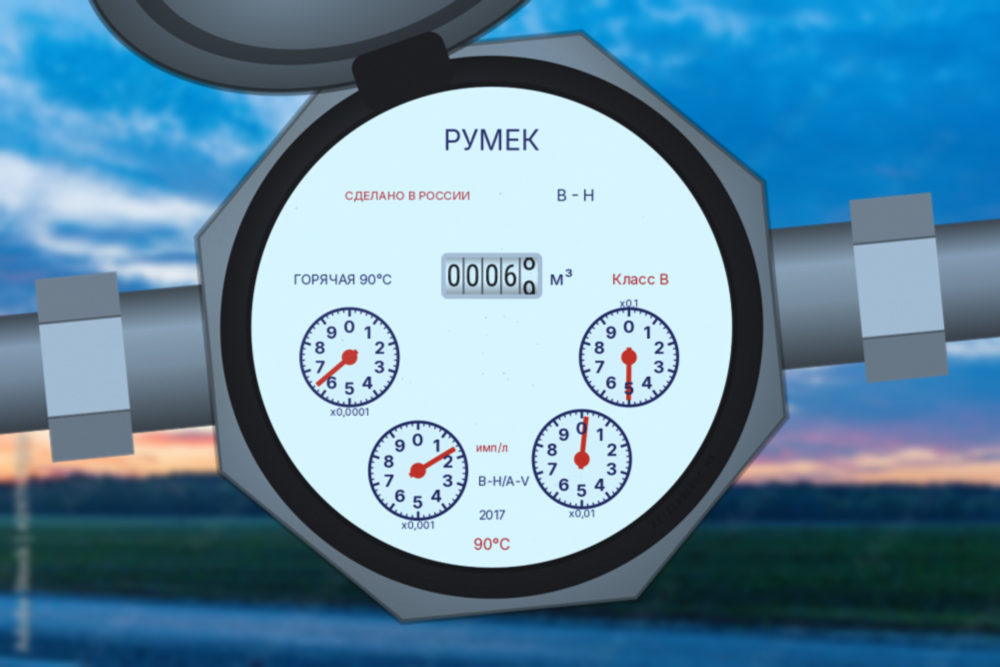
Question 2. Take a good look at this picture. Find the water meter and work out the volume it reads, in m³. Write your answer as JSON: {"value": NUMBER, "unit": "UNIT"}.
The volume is {"value": 68.5016, "unit": "m³"}
